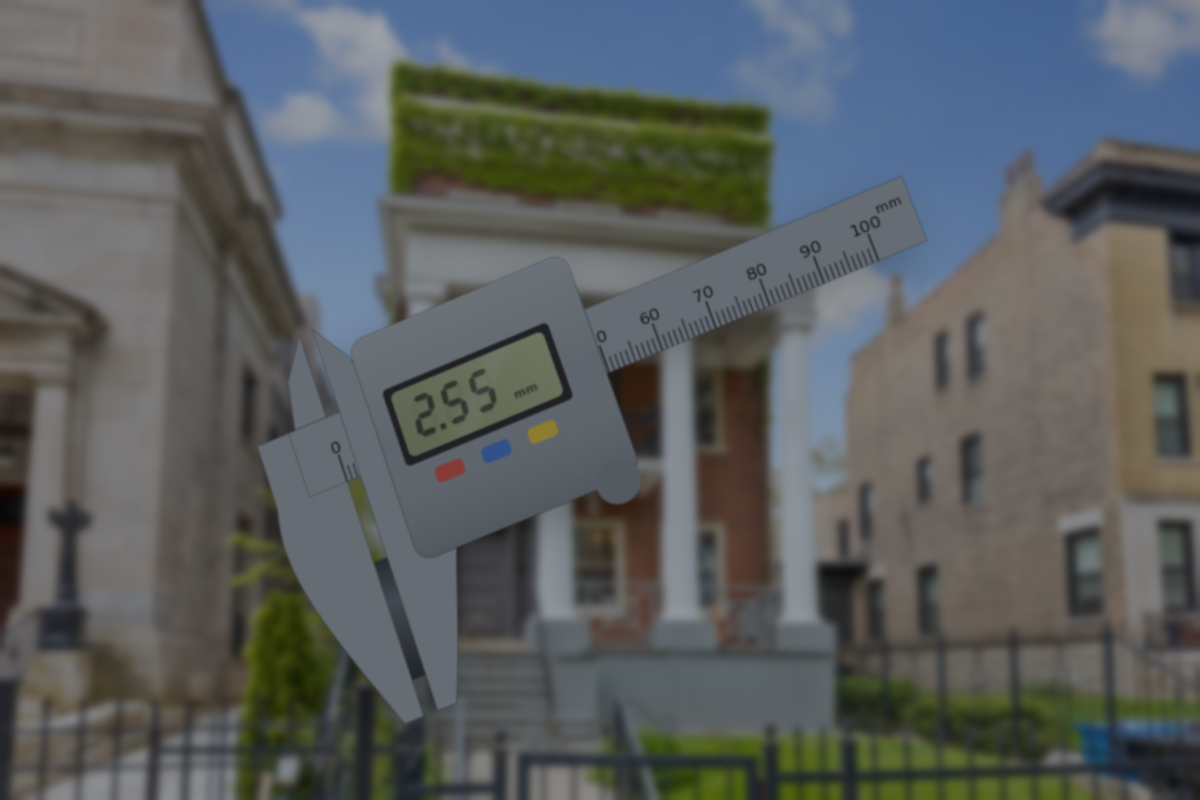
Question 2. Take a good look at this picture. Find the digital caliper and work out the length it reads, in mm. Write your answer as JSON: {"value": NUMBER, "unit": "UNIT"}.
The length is {"value": 2.55, "unit": "mm"}
